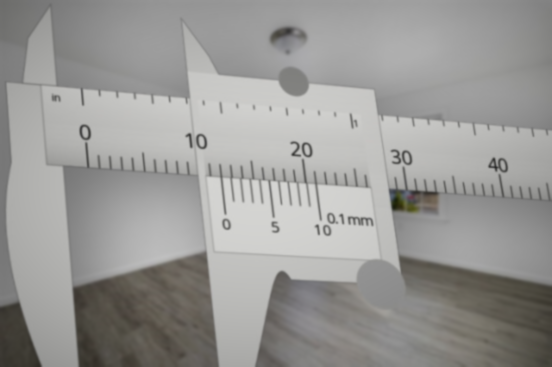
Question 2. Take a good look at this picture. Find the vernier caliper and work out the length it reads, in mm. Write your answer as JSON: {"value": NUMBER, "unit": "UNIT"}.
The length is {"value": 12.0, "unit": "mm"}
